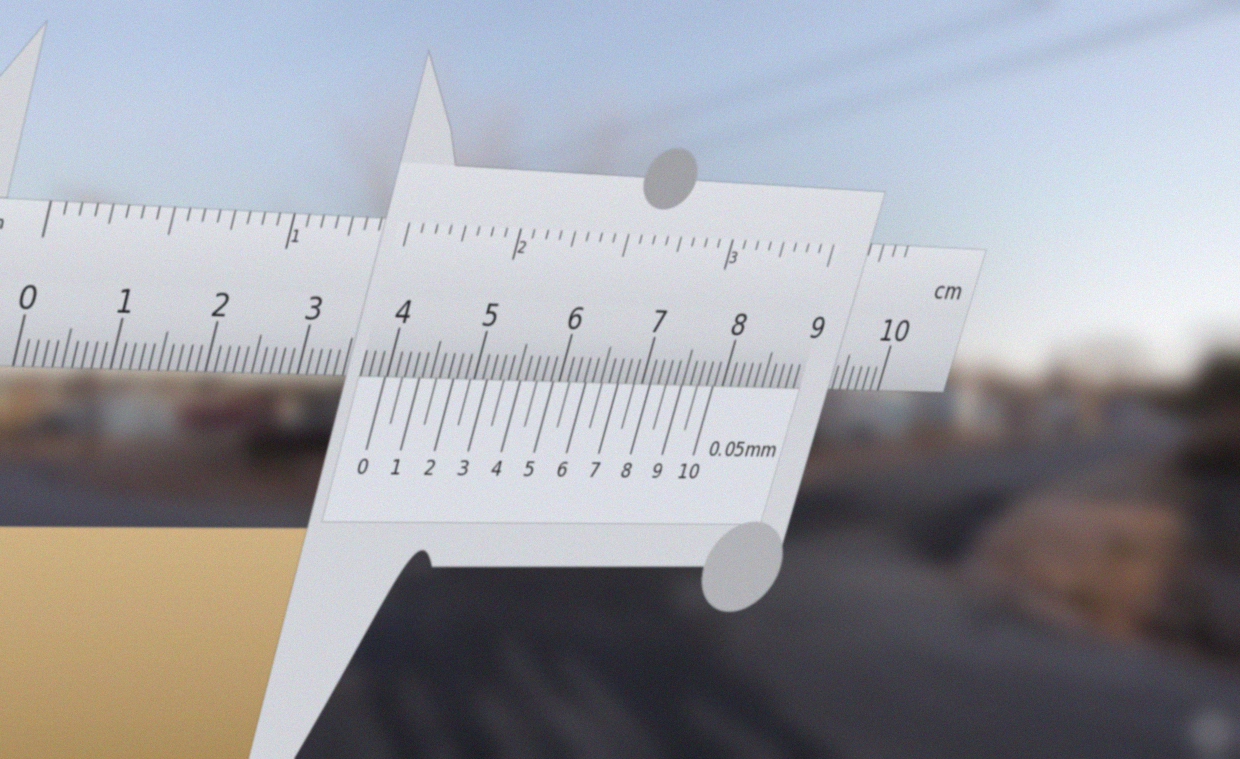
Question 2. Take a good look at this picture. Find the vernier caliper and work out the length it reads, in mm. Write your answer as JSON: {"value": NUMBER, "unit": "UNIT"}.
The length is {"value": 39.8, "unit": "mm"}
